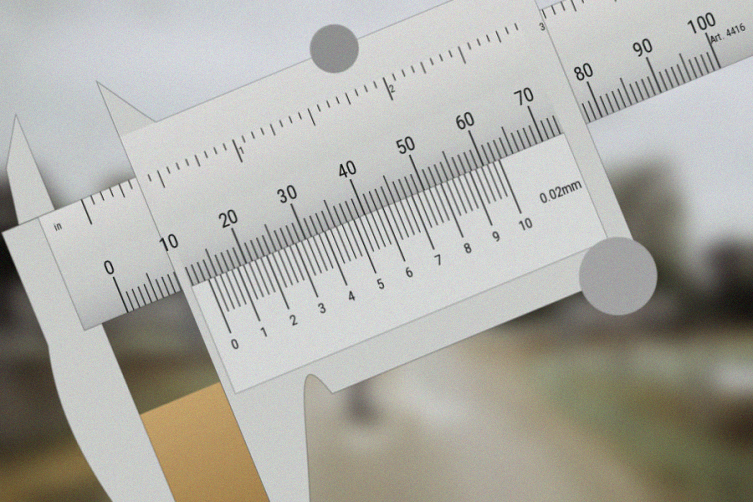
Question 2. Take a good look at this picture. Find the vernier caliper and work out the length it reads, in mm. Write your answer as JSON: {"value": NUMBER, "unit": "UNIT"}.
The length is {"value": 13.6, "unit": "mm"}
